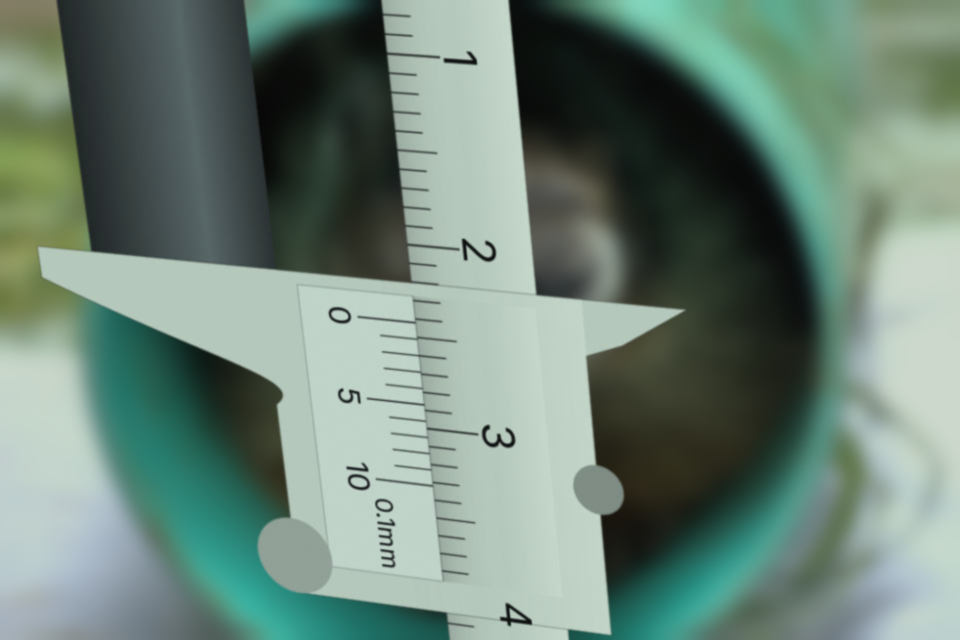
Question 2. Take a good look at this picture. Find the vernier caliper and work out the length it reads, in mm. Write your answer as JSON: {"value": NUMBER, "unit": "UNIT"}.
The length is {"value": 24.2, "unit": "mm"}
